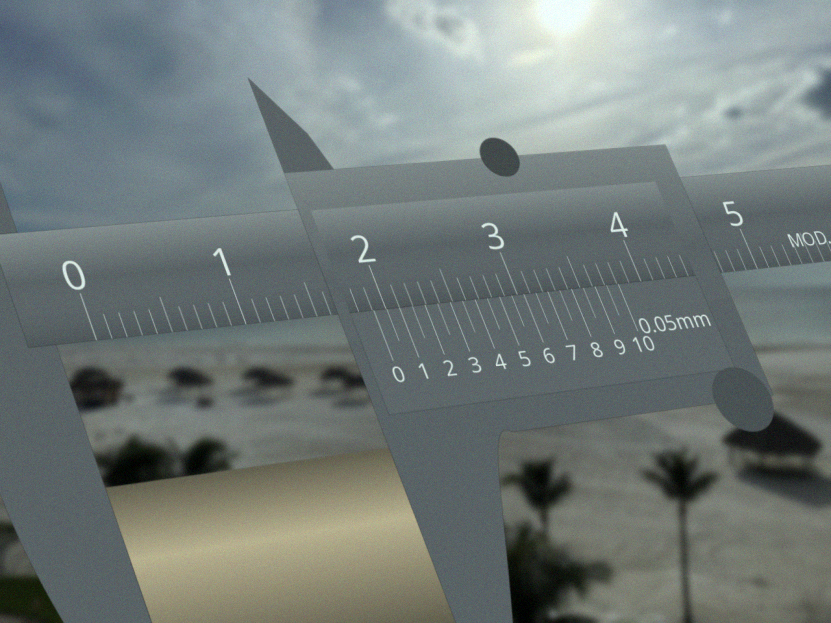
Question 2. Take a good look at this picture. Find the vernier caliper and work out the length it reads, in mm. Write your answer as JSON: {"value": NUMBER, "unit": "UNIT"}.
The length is {"value": 19.1, "unit": "mm"}
